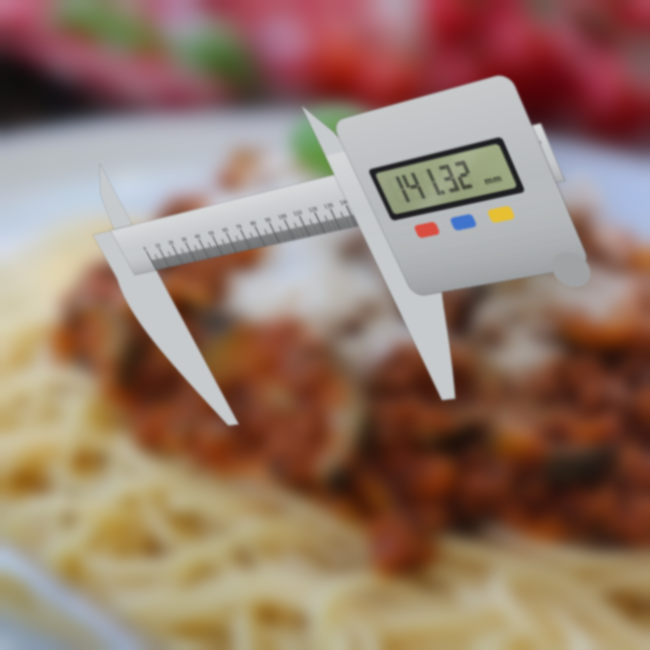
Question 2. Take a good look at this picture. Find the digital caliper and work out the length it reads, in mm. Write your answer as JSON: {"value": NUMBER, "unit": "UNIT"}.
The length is {"value": 141.32, "unit": "mm"}
